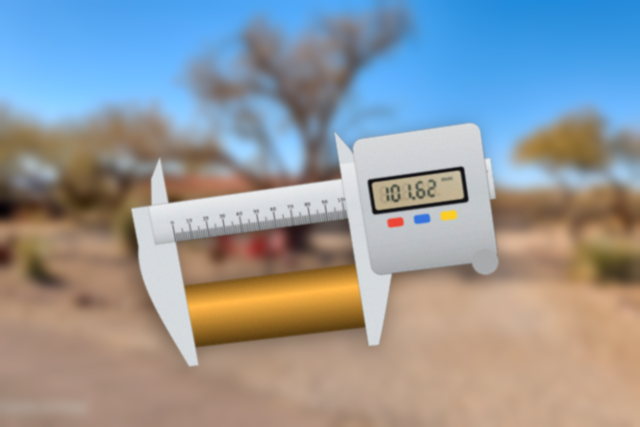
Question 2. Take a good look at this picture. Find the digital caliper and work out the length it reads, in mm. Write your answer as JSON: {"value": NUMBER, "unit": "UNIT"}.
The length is {"value": 101.62, "unit": "mm"}
